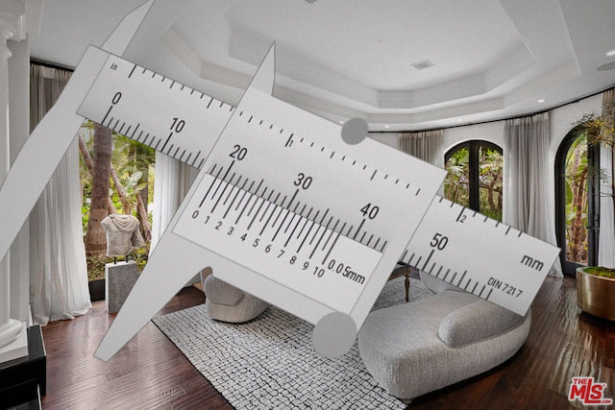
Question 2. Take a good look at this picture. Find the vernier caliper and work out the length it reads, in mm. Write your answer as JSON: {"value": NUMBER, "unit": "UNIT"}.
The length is {"value": 19.0, "unit": "mm"}
